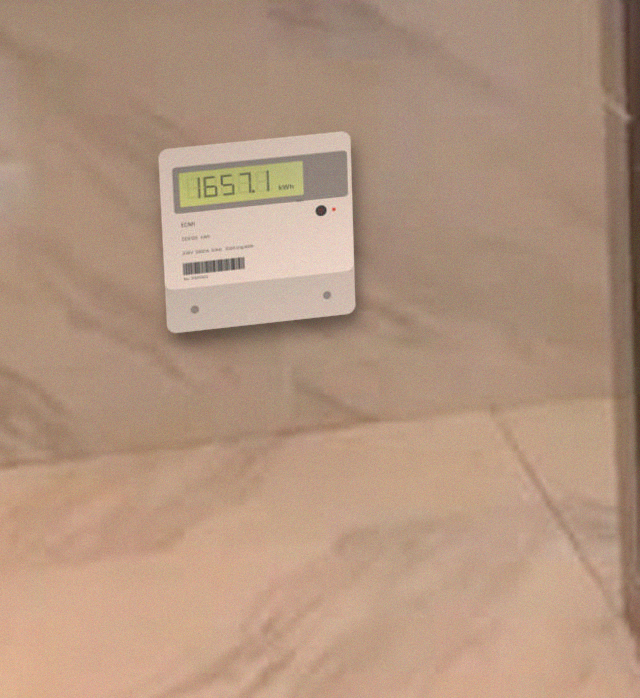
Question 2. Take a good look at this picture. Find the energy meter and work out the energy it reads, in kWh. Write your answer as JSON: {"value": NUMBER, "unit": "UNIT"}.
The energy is {"value": 1657.1, "unit": "kWh"}
